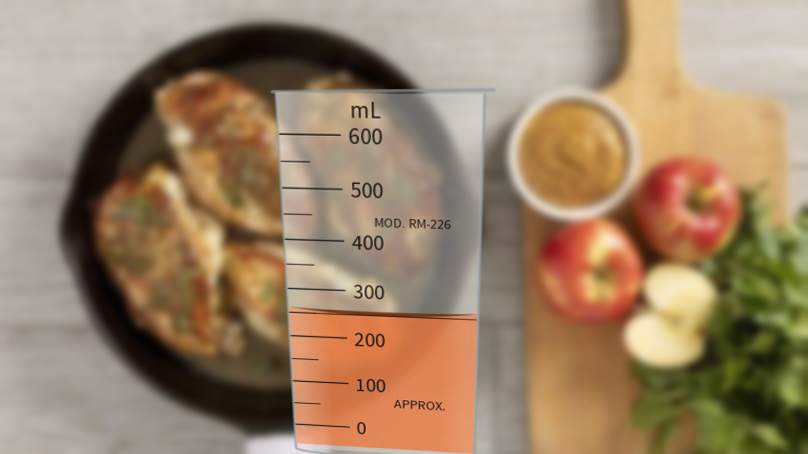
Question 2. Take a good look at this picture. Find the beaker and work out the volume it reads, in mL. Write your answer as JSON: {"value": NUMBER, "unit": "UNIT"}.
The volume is {"value": 250, "unit": "mL"}
